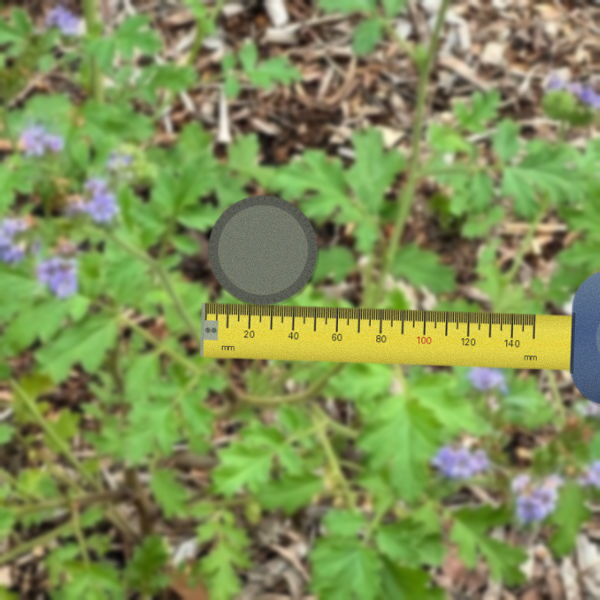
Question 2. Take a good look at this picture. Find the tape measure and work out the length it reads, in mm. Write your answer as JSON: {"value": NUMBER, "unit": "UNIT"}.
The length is {"value": 50, "unit": "mm"}
